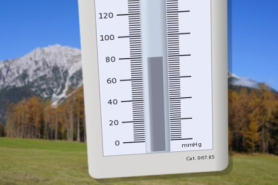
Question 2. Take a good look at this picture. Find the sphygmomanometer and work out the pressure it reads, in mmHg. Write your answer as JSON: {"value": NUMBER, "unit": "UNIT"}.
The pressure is {"value": 80, "unit": "mmHg"}
